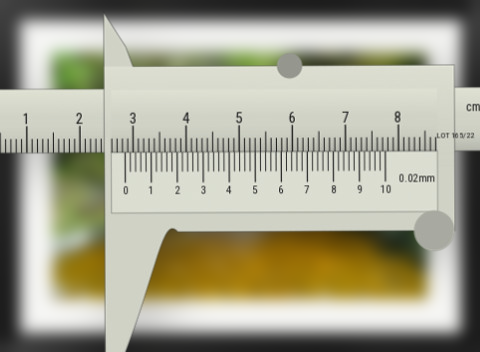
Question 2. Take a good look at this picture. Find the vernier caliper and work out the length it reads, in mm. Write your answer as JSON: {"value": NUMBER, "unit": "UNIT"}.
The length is {"value": 28.5, "unit": "mm"}
